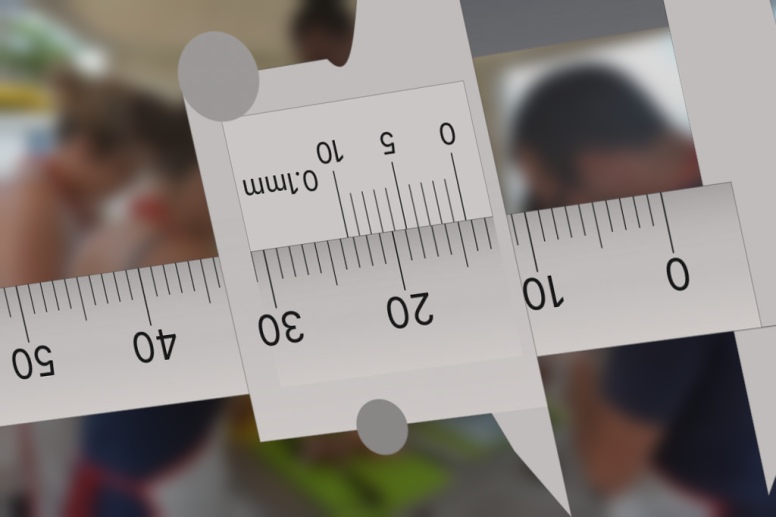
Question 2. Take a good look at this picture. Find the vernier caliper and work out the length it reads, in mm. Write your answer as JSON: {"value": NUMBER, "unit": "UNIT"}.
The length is {"value": 14.4, "unit": "mm"}
